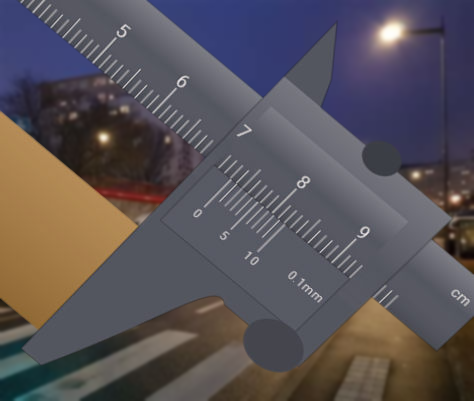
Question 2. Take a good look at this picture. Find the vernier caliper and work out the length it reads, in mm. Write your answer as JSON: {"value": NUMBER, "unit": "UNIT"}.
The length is {"value": 73.2, "unit": "mm"}
